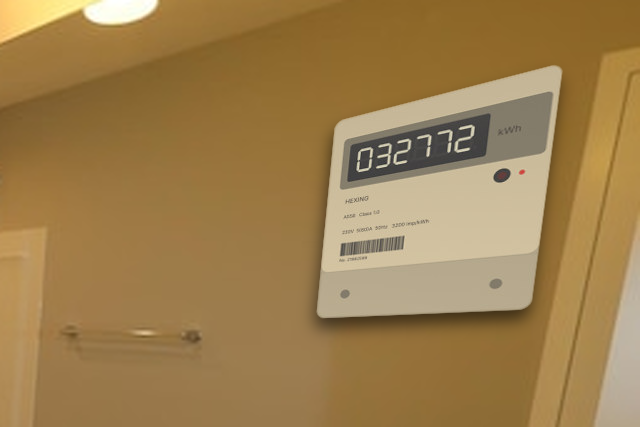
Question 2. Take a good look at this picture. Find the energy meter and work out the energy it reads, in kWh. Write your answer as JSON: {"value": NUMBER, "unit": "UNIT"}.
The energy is {"value": 32772, "unit": "kWh"}
